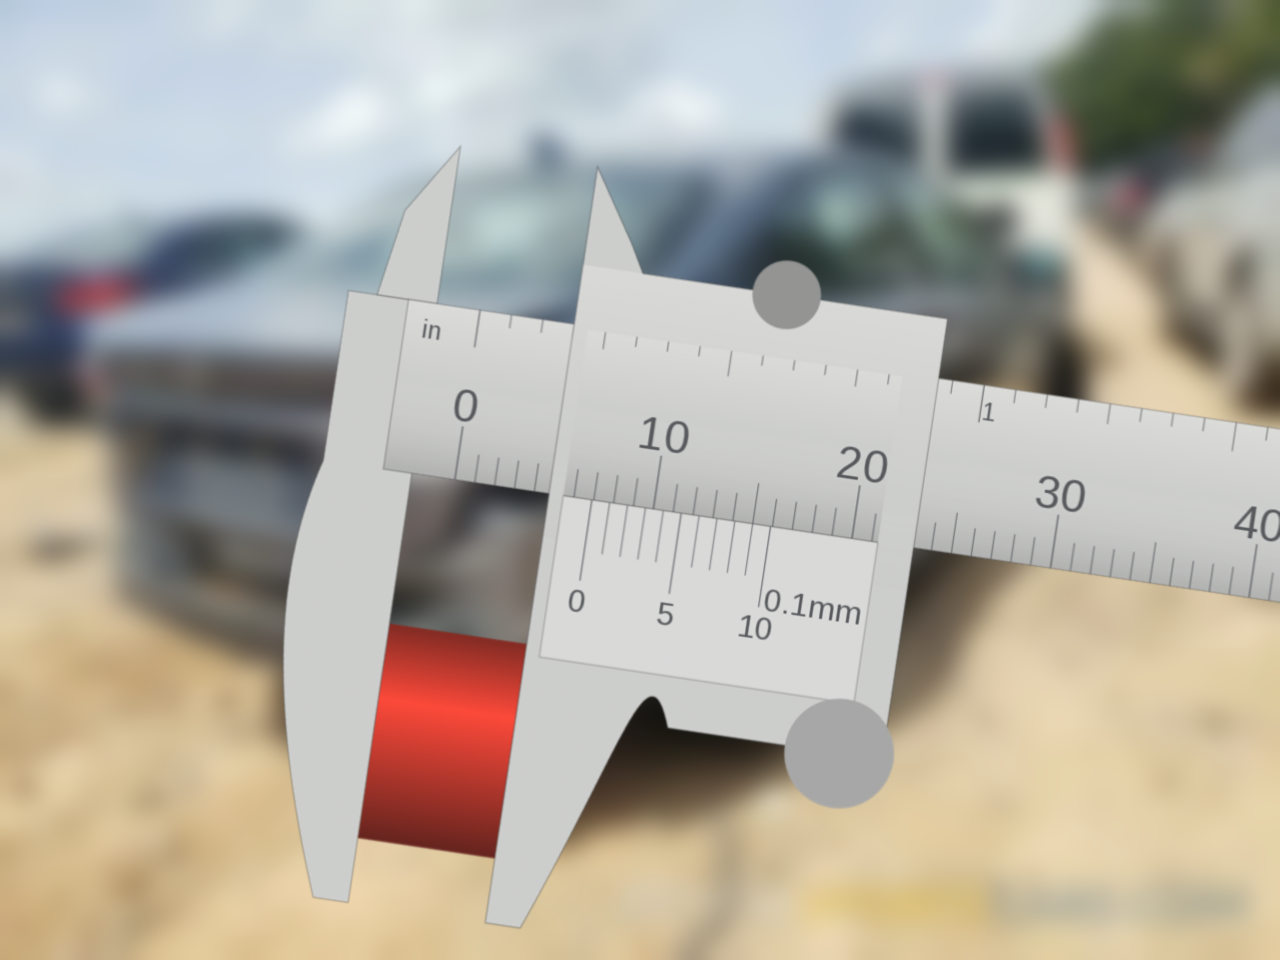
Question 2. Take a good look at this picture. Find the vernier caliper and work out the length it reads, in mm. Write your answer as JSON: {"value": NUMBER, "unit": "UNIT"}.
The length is {"value": 6.9, "unit": "mm"}
